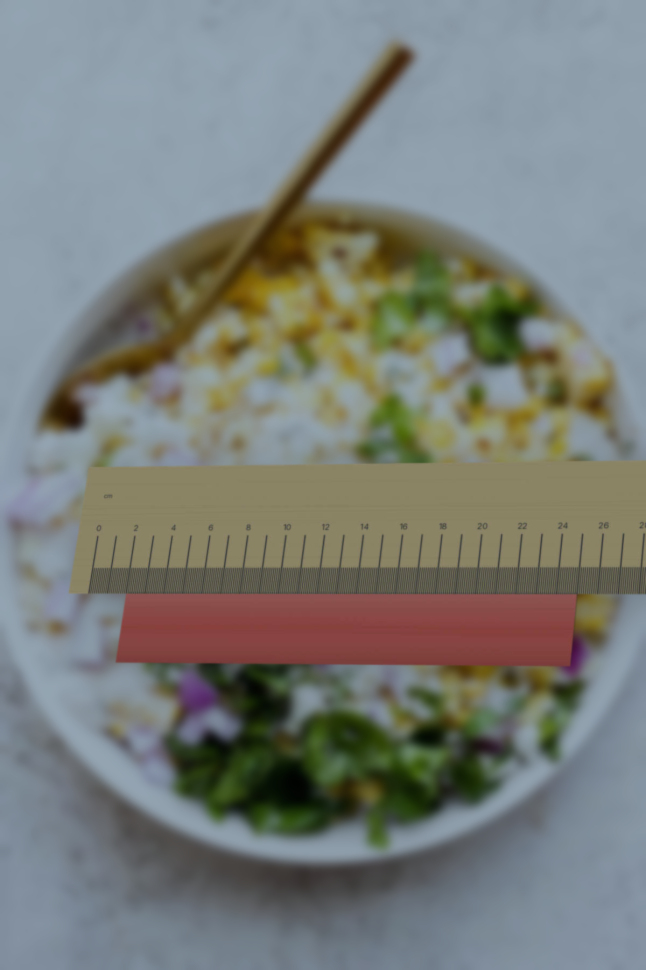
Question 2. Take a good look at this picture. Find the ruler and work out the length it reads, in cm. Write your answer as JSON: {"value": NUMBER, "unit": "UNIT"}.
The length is {"value": 23, "unit": "cm"}
